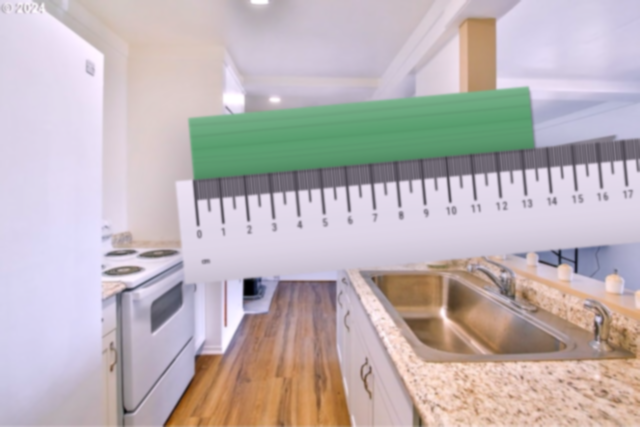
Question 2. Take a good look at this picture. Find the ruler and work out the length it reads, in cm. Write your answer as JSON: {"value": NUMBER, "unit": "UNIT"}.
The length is {"value": 13.5, "unit": "cm"}
